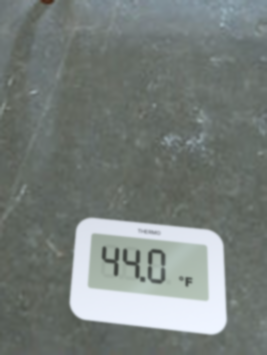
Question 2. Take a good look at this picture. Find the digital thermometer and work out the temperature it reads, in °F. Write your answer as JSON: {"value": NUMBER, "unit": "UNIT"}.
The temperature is {"value": 44.0, "unit": "°F"}
